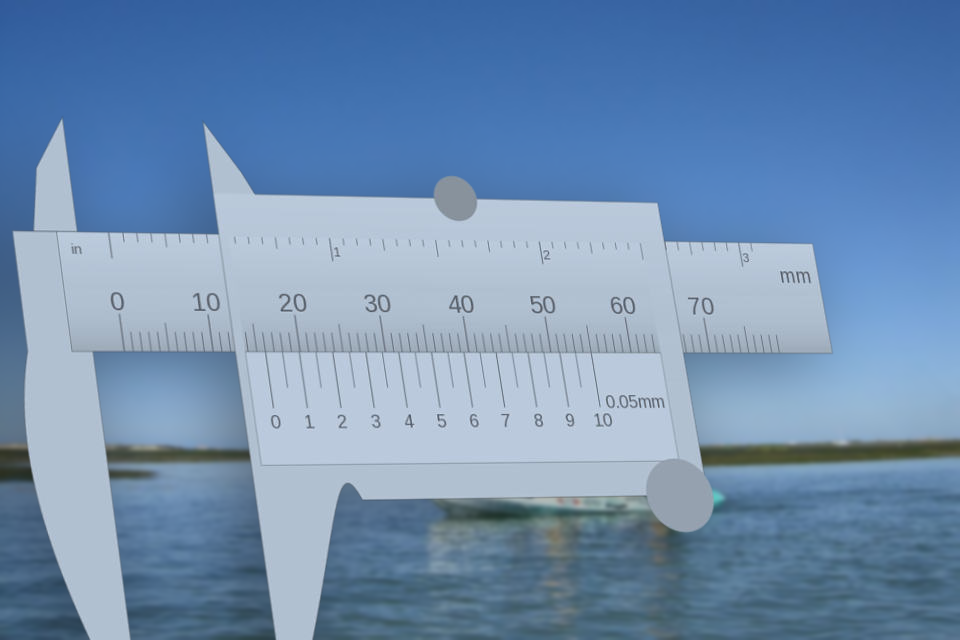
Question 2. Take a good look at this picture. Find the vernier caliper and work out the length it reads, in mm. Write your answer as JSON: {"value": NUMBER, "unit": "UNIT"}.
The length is {"value": 16.0, "unit": "mm"}
